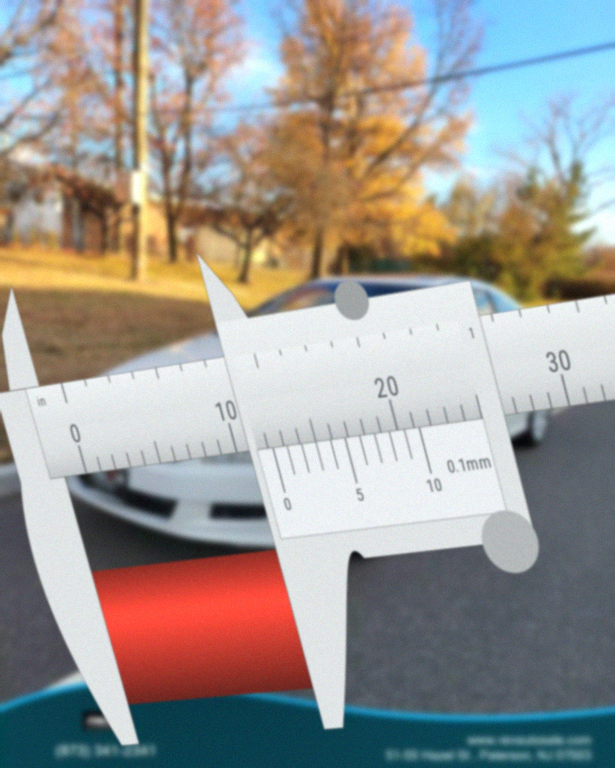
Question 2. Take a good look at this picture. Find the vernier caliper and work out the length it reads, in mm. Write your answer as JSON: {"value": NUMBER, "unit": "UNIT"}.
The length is {"value": 12.3, "unit": "mm"}
